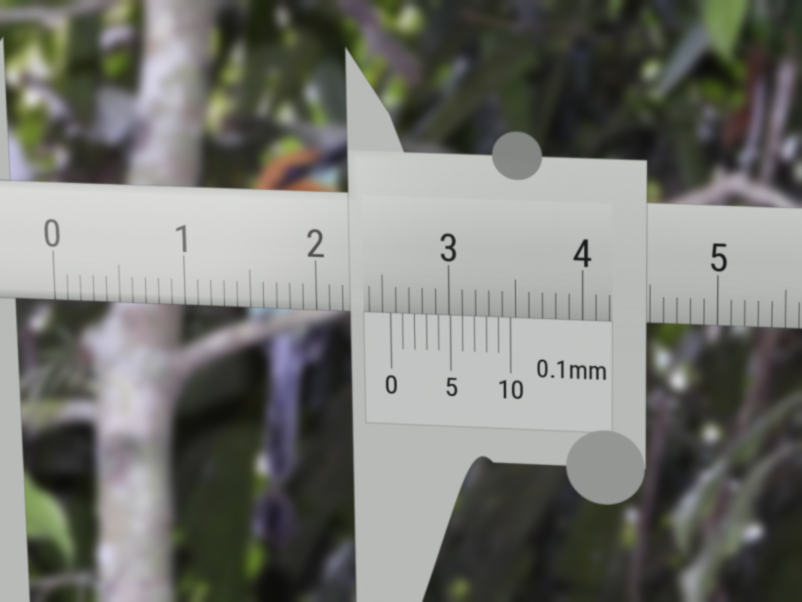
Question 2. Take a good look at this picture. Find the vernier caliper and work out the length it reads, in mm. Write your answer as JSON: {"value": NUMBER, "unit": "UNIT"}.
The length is {"value": 25.6, "unit": "mm"}
